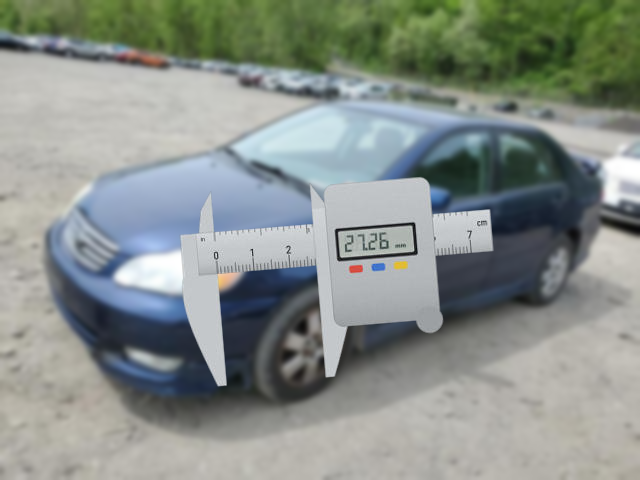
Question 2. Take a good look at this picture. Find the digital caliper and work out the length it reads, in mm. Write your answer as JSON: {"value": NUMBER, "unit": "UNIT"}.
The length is {"value": 27.26, "unit": "mm"}
